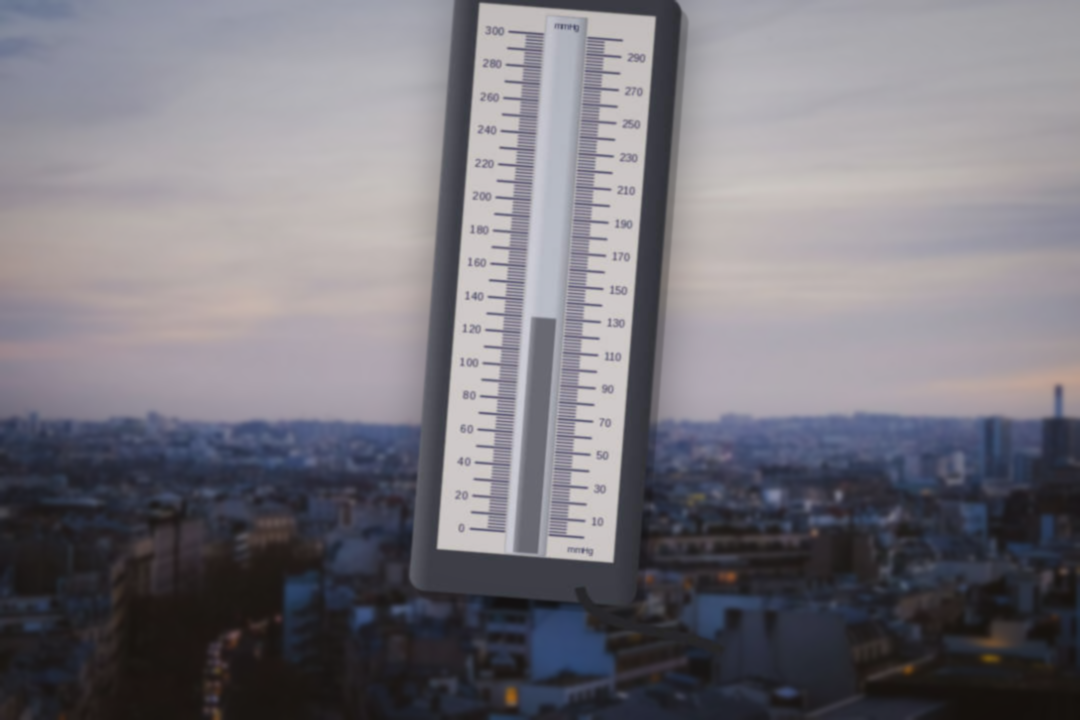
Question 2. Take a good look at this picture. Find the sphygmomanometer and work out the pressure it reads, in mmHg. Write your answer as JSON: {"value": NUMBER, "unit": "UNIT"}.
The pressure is {"value": 130, "unit": "mmHg"}
